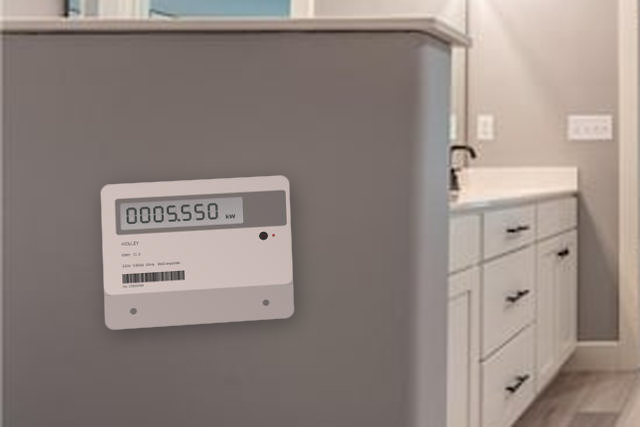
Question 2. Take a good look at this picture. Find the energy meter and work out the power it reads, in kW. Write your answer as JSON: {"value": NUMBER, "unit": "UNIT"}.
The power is {"value": 5.550, "unit": "kW"}
